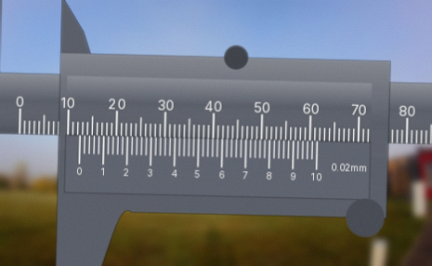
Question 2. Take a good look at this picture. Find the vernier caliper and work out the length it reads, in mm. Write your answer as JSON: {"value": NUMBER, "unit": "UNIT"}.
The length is {"value": 12.5, "unit": "mm"}
